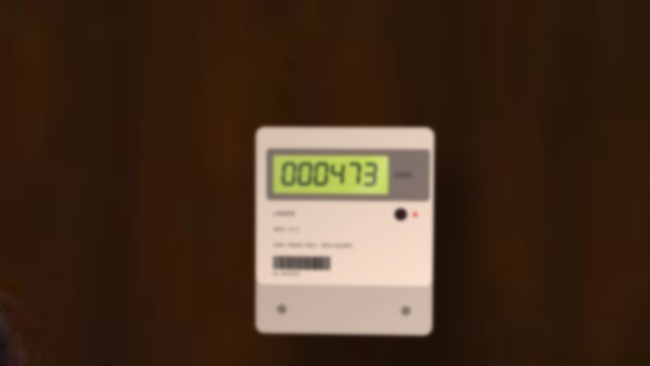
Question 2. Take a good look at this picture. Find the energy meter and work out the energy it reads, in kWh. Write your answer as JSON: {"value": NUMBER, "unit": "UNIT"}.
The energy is {"value": 473, "unit": "kWh"}
